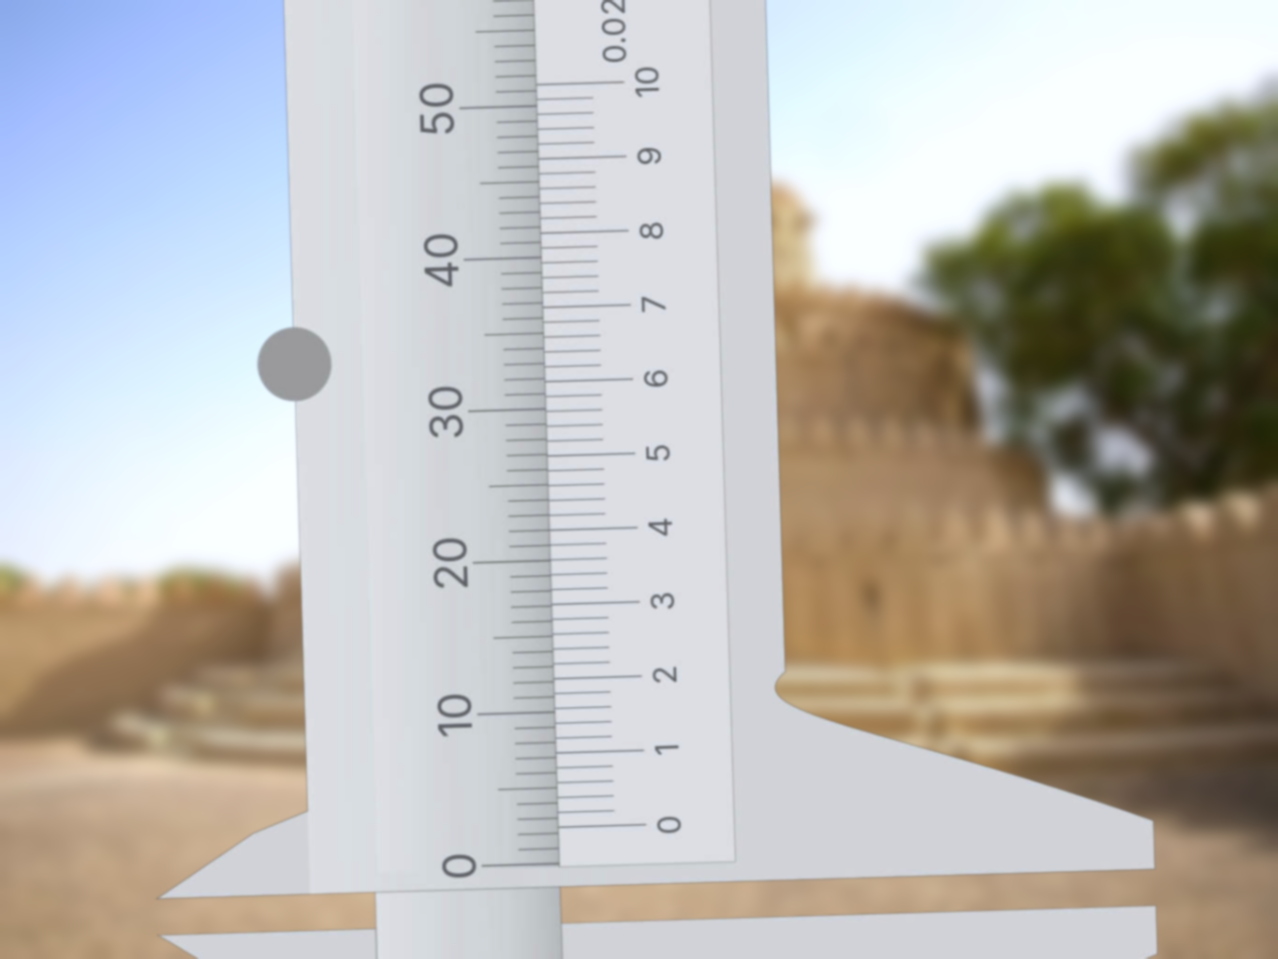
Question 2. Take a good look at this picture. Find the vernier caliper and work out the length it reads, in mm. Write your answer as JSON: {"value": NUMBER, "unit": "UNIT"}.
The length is {"value": 2.4, "unit": "mm"}
